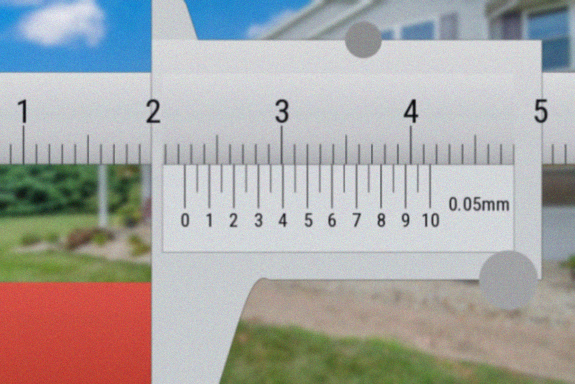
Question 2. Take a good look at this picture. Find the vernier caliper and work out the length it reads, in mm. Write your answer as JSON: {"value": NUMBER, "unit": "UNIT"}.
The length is {"value": 22.5, "unit": "mm"}
